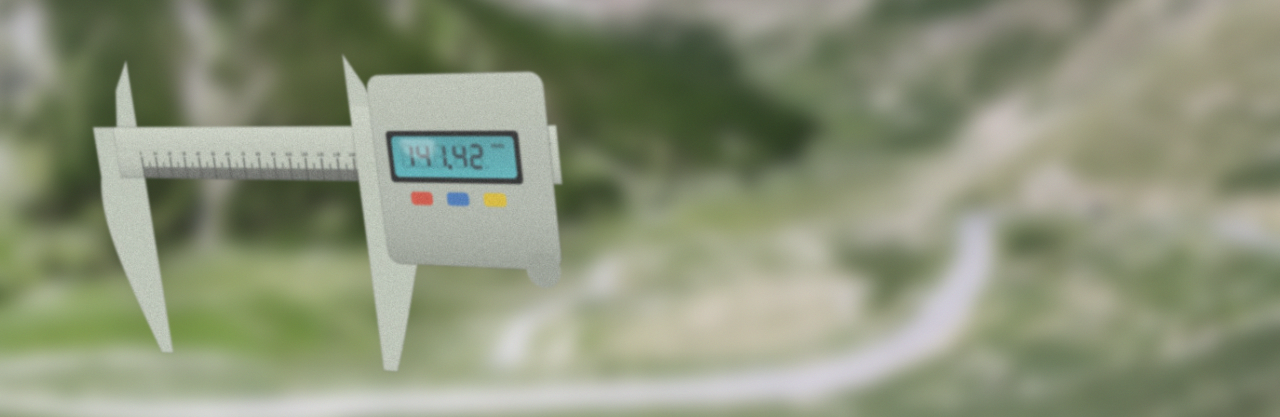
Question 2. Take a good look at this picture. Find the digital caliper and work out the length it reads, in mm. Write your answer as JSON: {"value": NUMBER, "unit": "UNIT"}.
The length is {"value": 141.42, "unit": "mm"}
